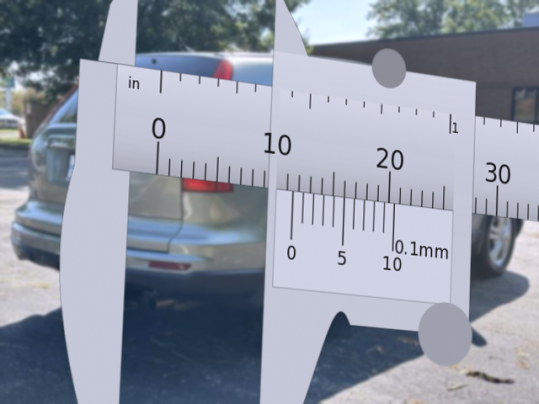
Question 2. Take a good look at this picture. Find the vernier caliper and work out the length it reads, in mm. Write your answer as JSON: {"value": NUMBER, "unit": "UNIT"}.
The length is {"value": 11.5, "unit": "mm"}
